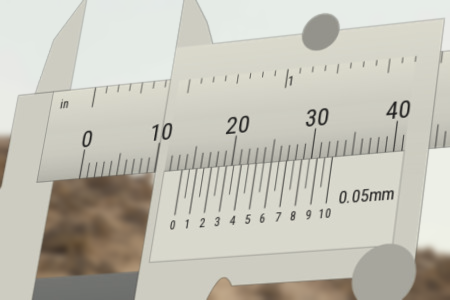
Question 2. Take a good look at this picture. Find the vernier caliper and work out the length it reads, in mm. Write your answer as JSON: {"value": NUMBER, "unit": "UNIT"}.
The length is {"value": 13.6, "unit": "mm"}
